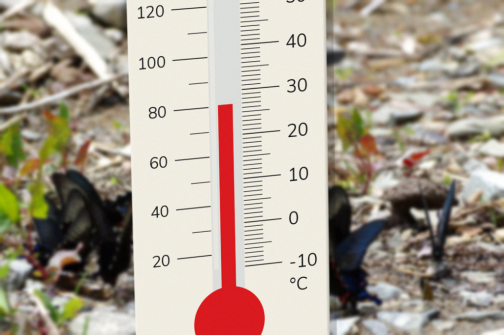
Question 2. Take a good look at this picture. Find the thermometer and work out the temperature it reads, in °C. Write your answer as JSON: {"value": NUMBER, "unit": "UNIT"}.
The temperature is {"value": 27, "unit": "°C"}
